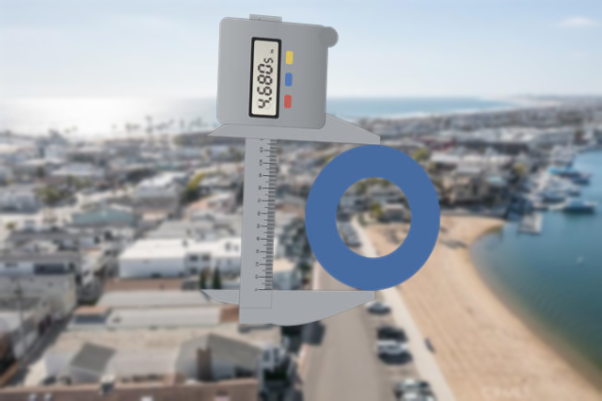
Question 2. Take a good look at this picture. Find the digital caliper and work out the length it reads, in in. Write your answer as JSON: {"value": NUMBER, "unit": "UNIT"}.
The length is {"value": 4.6805, "unit": "in"}
